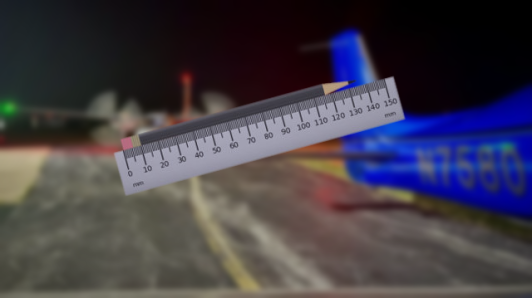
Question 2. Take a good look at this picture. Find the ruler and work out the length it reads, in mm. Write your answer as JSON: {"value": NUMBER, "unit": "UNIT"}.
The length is {"value": 135, "unit": "mm"}
